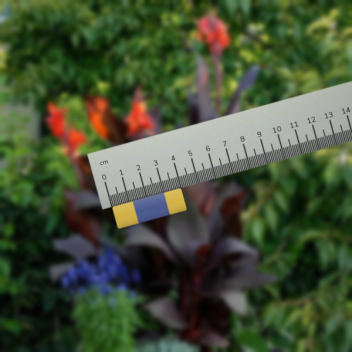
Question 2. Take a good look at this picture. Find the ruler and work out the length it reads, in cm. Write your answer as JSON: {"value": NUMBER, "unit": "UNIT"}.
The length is {"value": 4, "unit": "cm"}
